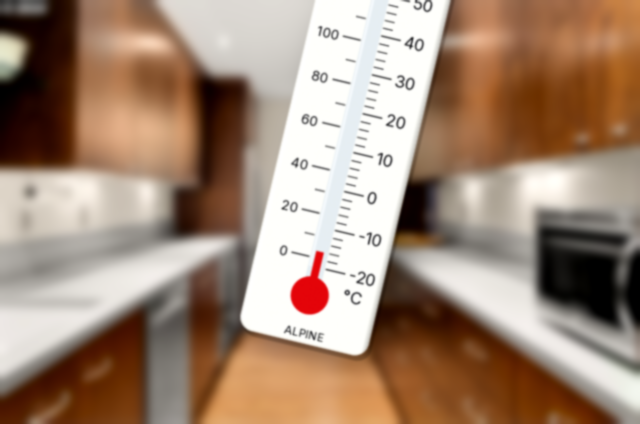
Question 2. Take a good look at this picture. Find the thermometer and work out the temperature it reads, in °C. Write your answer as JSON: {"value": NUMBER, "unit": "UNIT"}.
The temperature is {"value": -16, "unit": "°C"}
